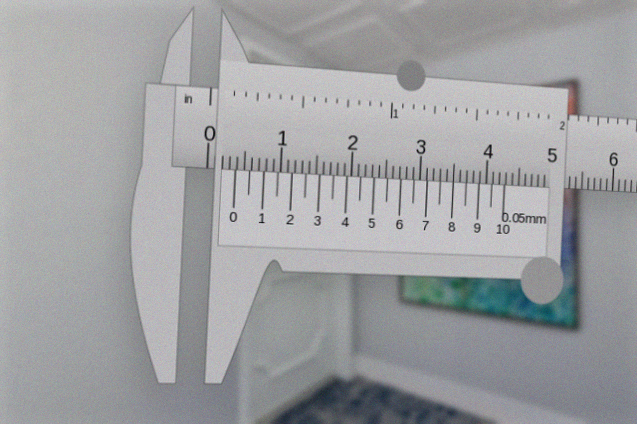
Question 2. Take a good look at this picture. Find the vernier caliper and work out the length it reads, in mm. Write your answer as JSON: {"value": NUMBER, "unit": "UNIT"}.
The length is {"value": 3.8, "unit": "mm"}
